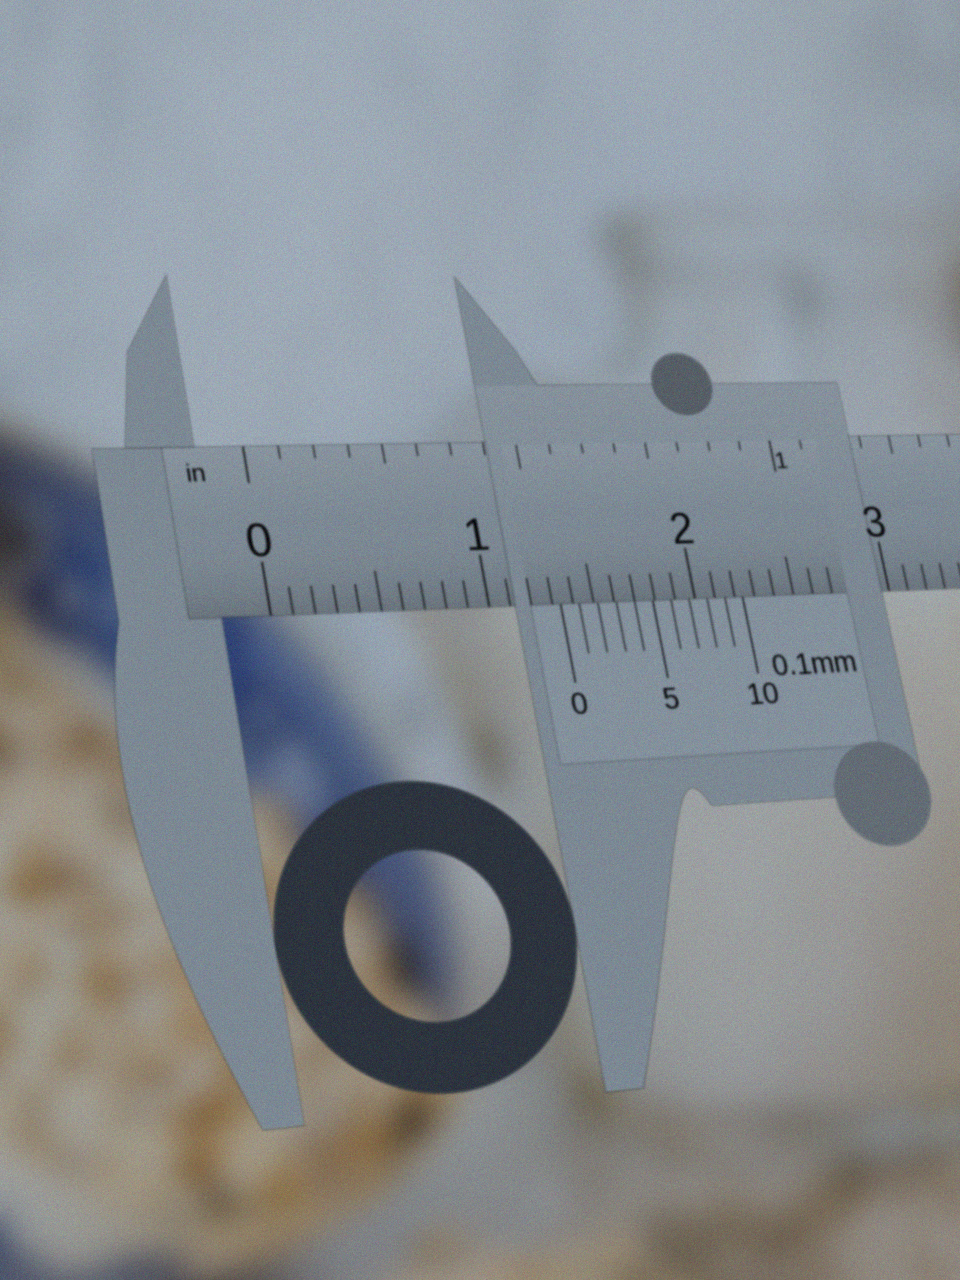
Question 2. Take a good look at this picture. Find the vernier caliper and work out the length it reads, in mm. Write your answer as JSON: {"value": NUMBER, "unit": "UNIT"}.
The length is {"value": 13.4, "unit": "mm"}
